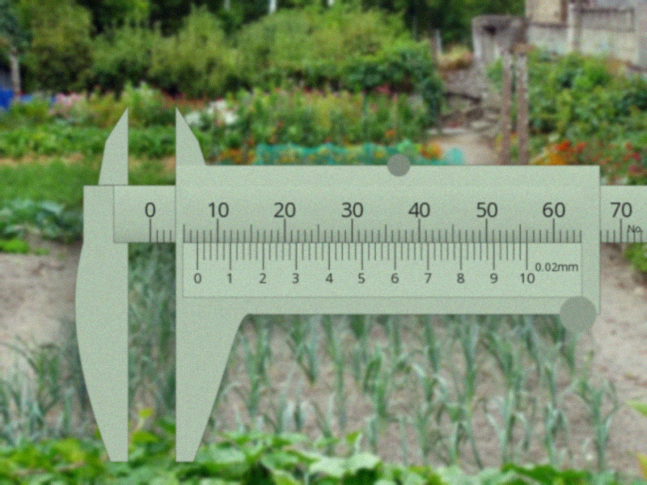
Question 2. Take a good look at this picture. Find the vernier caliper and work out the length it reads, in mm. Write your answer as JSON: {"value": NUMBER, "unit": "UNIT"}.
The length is {"value": 7.0, "unit": "mm"}
